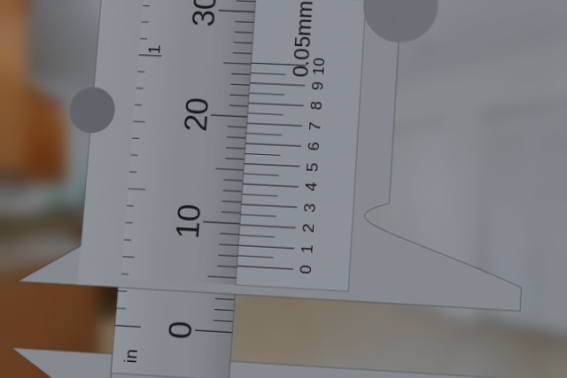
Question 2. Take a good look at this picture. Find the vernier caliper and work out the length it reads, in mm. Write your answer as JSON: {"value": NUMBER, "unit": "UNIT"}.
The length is {"value": 6.1, "unit": "mm"}
